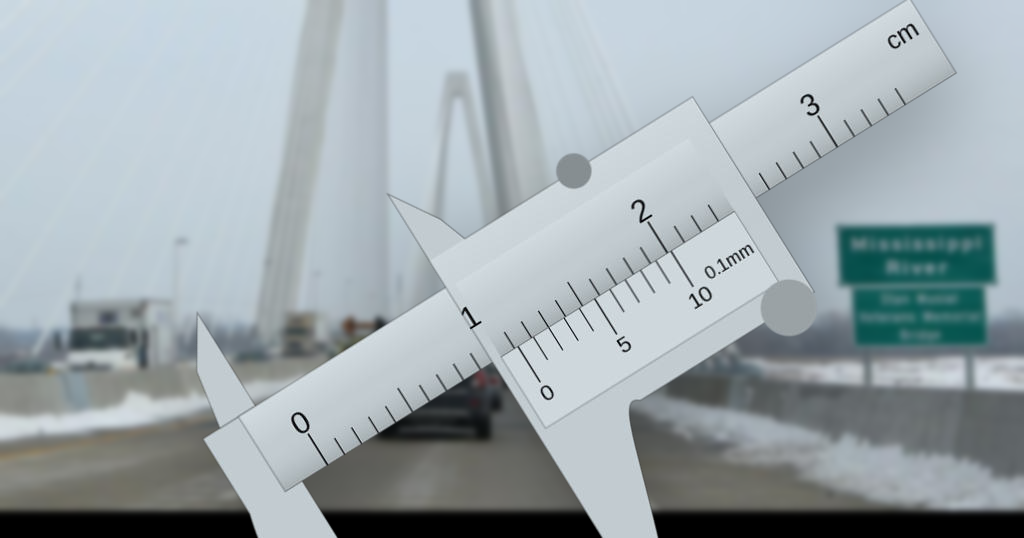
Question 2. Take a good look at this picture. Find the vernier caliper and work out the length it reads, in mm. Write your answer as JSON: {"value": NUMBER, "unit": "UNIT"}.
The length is {"value": 11.2, "unit": "mm"}
